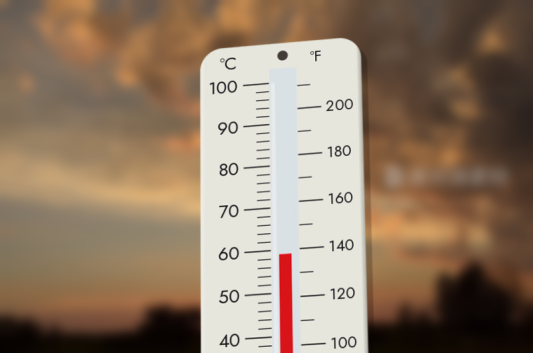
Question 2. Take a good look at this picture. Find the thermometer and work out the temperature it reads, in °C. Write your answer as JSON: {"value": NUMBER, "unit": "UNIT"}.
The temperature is {"value": 59, "unit": "°C"}
